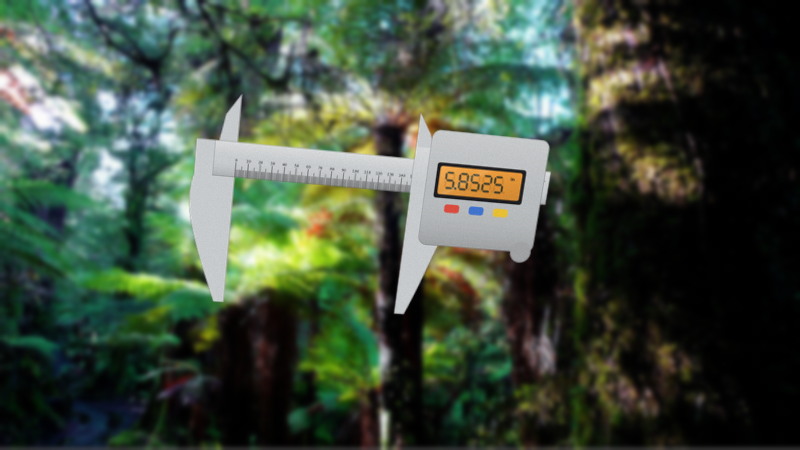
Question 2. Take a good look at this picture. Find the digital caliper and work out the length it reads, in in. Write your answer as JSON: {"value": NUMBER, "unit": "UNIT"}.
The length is {"value": 5.8525, "unit": "in"}
